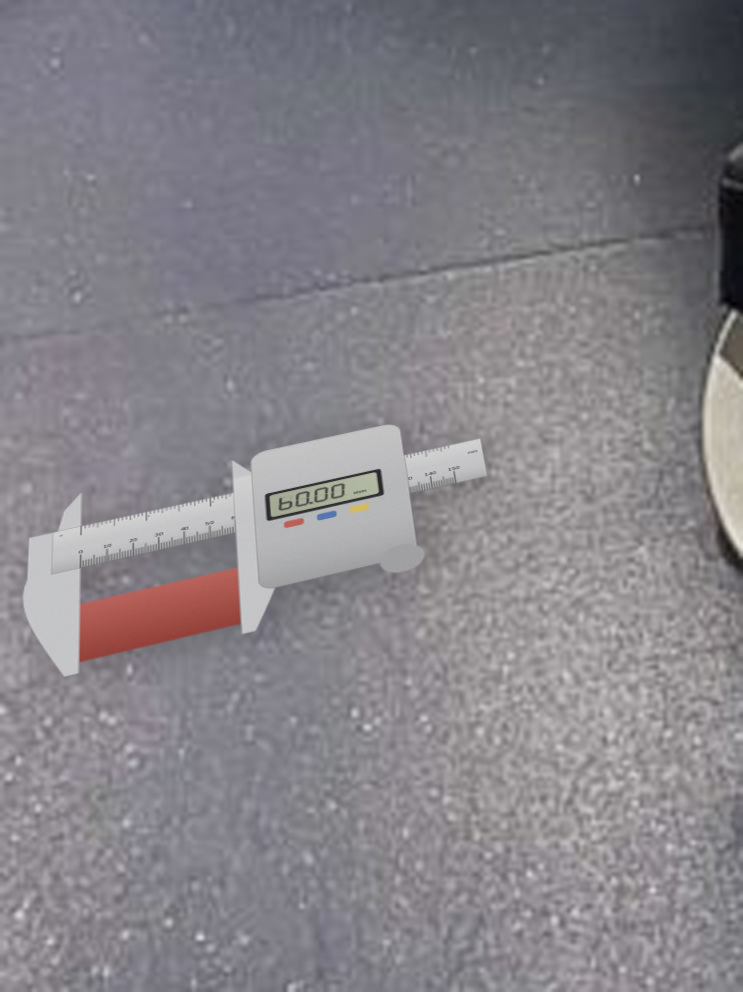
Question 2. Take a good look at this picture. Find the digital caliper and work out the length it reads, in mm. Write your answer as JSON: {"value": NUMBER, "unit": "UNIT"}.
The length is {"value": 60.00, "unit": "mm"}
